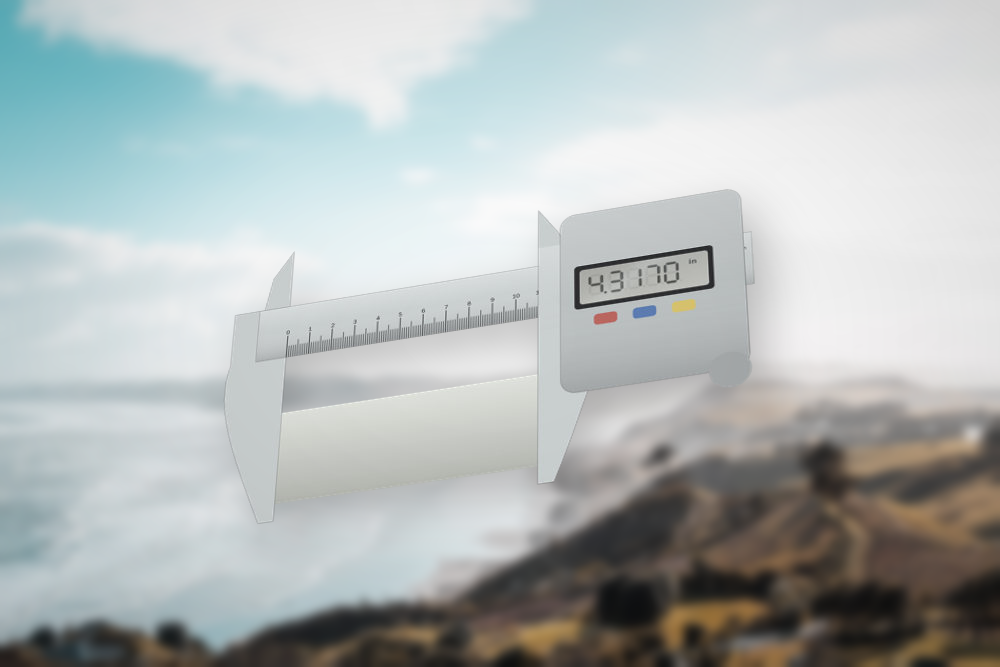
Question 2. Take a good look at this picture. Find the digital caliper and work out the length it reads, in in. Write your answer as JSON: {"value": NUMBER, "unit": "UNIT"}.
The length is {"value": 4.3170, "unit": "in"}
